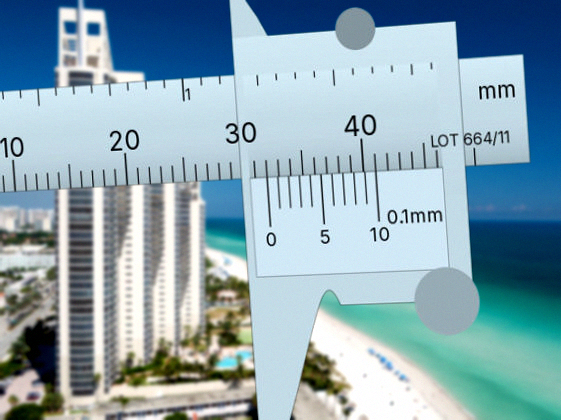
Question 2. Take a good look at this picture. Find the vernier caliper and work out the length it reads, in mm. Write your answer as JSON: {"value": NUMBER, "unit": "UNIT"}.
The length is {"value": 32.0, "unit": "mm"}
